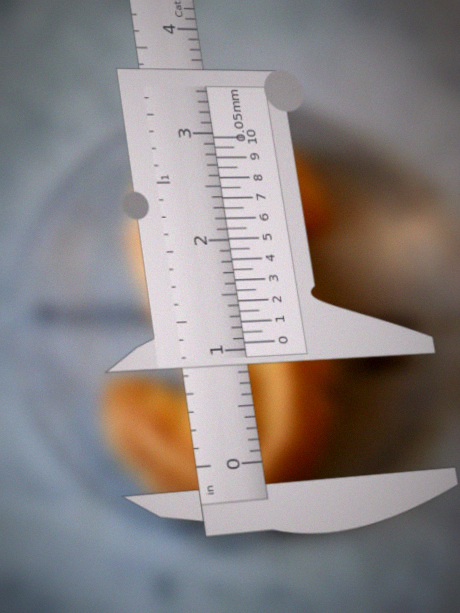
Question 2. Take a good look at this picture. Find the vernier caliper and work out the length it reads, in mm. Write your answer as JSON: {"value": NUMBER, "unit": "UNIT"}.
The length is {"value": 10.6, "unit": "mm"}
